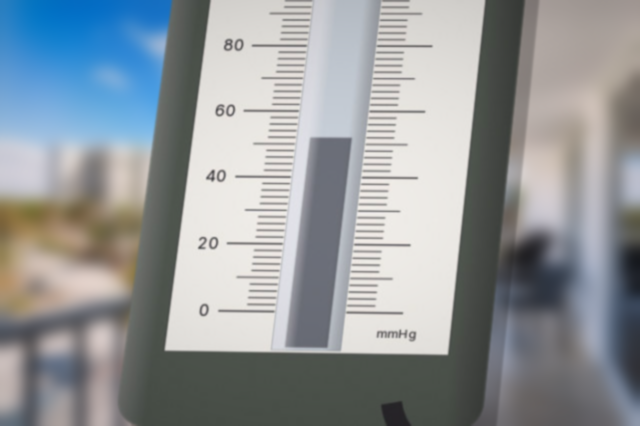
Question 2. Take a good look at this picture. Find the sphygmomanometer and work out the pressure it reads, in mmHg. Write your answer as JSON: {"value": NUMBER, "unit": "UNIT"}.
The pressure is {"value": 52, "unit": "mmHg"}
